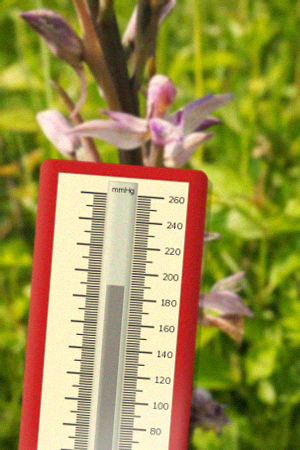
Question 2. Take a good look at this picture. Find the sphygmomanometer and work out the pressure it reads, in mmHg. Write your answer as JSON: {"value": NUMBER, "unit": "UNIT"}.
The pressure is {"value": 190, "unit": "mmHg"}
